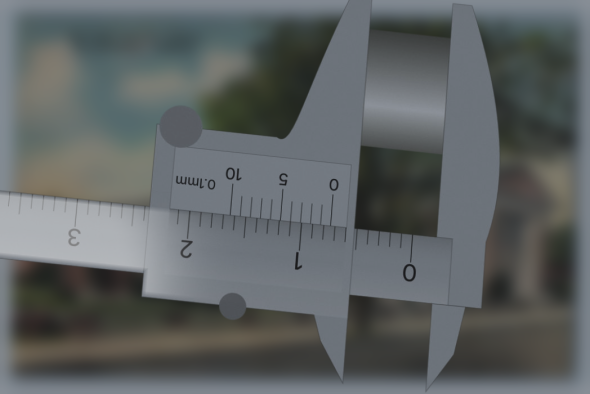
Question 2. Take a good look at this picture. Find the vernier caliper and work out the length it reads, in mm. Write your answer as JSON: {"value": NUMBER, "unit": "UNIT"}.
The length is {"value": 7.4, "unit": "mm"}
